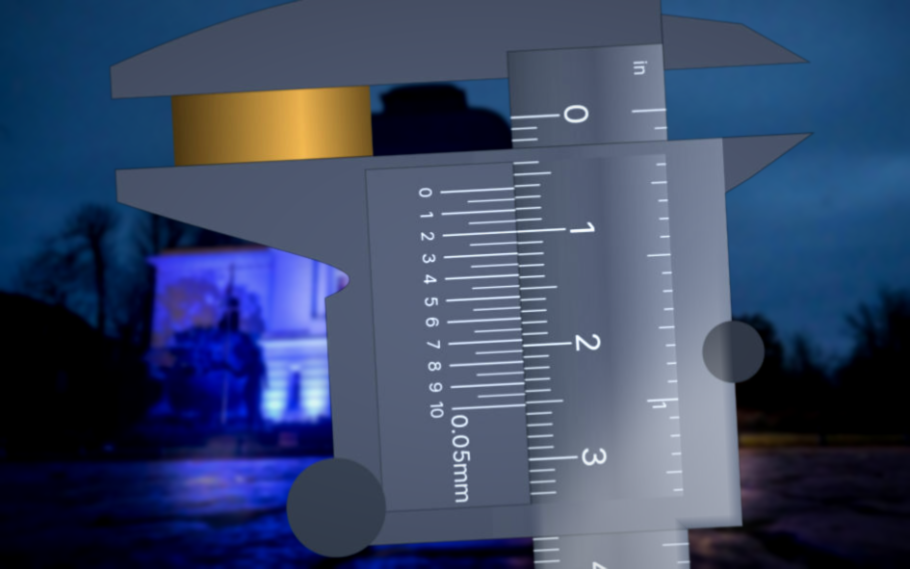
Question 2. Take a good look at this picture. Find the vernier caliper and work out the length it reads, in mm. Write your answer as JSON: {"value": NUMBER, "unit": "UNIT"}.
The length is {"value": 6.2, "unit": "mm"}
